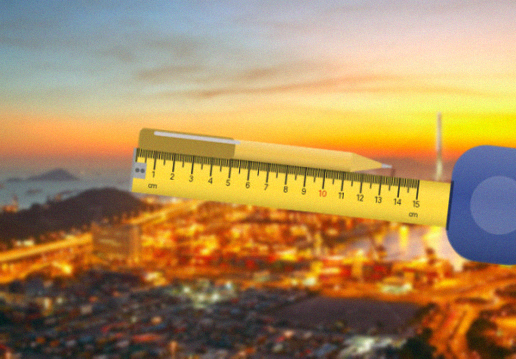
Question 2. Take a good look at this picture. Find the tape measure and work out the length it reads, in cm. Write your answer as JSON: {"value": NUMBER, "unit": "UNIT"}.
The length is {"value": 13.5, "unit": "cm"}
